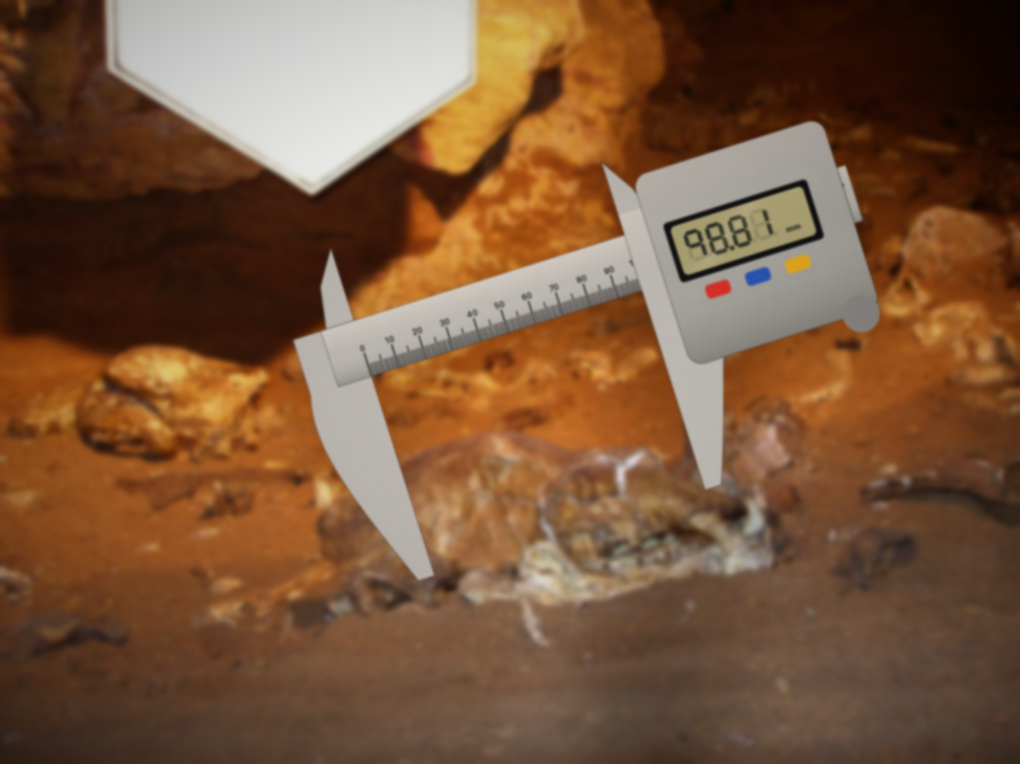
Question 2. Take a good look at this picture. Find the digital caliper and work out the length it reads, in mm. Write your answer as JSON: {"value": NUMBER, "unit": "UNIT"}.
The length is {"value": 98.81, "unit": "mm"}
